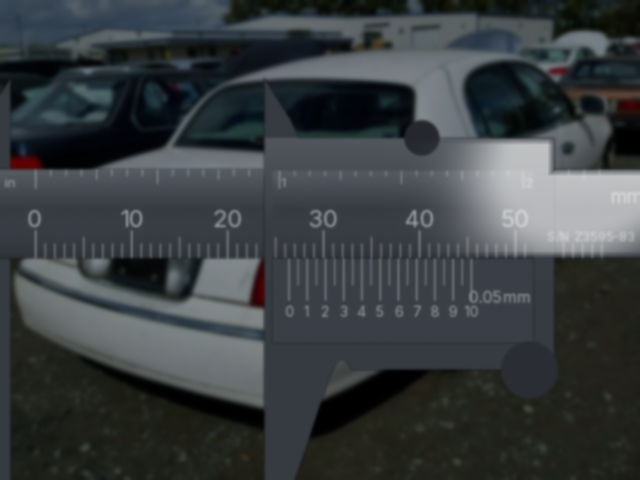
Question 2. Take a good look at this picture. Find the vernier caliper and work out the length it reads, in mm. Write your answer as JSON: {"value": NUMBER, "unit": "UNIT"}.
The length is {"value": 26.4, "unit": "mm"}
